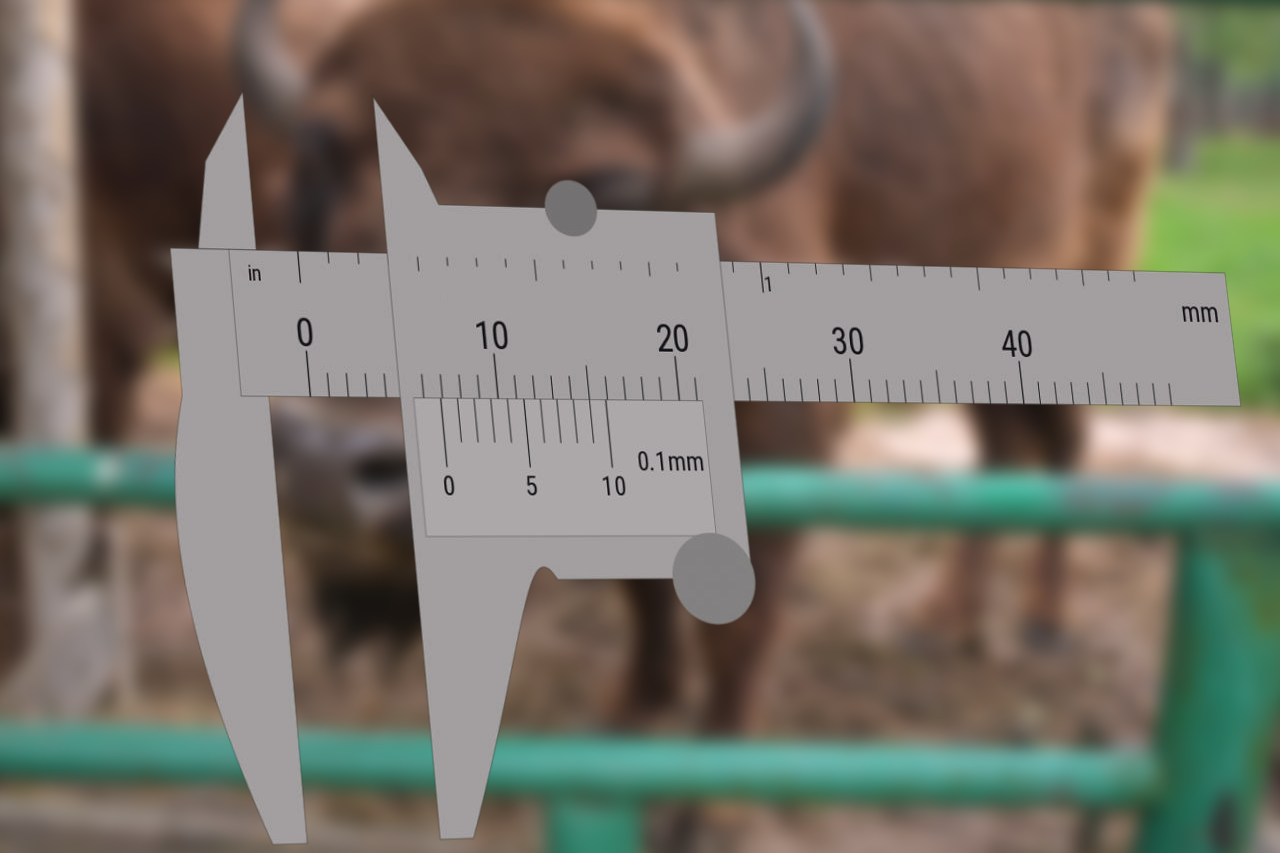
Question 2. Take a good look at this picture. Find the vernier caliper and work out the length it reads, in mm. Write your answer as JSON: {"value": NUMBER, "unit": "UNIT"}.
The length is {"value": 6.9, "unit": "mm"}
